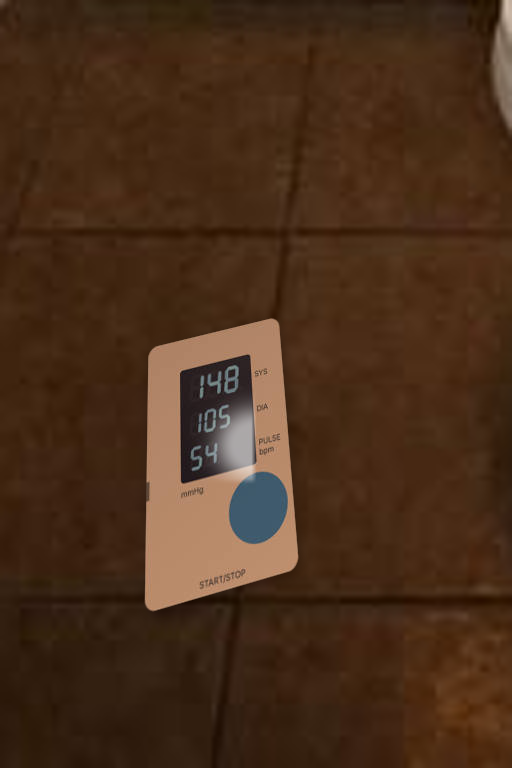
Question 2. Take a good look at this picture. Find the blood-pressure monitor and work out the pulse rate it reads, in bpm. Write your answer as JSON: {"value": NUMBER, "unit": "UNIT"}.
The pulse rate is {"value": 54, "unit": "bpm"}
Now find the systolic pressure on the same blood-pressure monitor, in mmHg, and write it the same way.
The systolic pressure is {"value": 148, "unit": "mmHg"}
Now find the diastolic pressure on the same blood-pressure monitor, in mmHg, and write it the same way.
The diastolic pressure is {"value": 105, "unit": "mmHg"}
